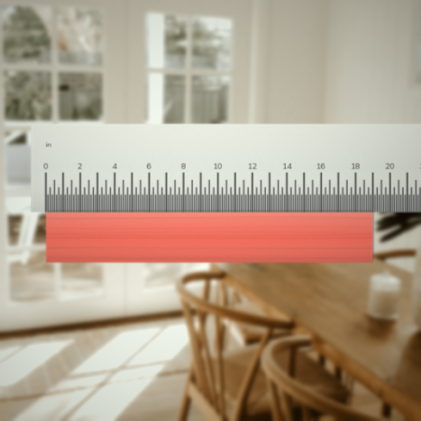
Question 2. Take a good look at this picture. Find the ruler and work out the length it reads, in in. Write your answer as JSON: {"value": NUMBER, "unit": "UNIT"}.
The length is {"value": 19, "unit": "in"}
